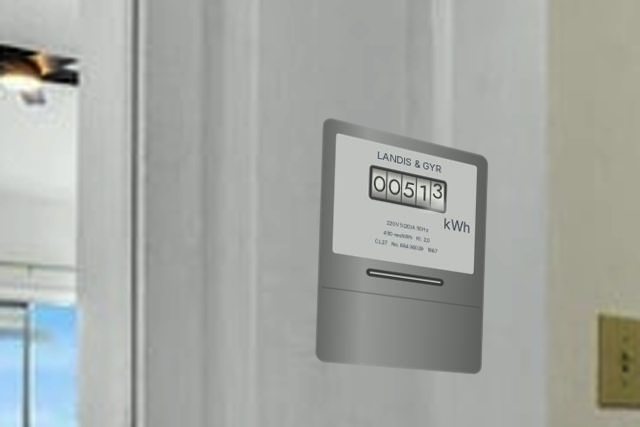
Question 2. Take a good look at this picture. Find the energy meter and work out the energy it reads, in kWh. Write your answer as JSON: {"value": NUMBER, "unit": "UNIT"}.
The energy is {"value": 513, "unit": "kWh"}
